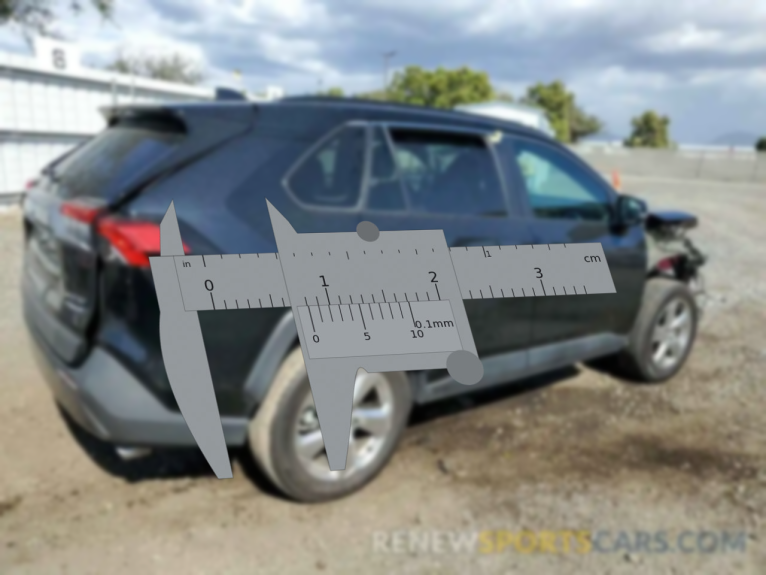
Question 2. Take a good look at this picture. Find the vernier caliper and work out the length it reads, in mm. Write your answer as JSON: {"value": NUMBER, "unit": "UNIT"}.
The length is {"value": 8.1, "unit": "mm"}
